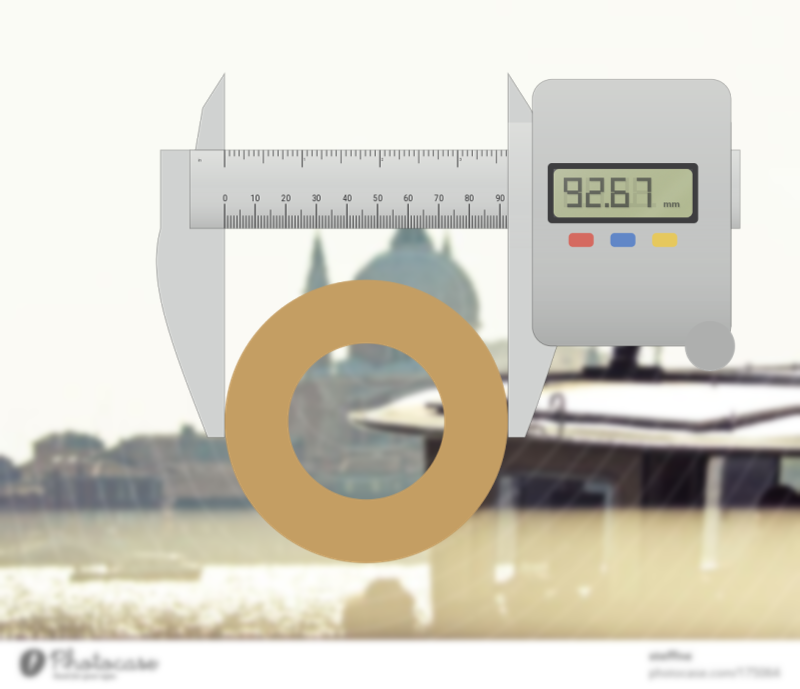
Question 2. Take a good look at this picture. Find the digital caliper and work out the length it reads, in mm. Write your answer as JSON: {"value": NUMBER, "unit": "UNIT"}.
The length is {"value": 92.67, "unit": "mm"}
